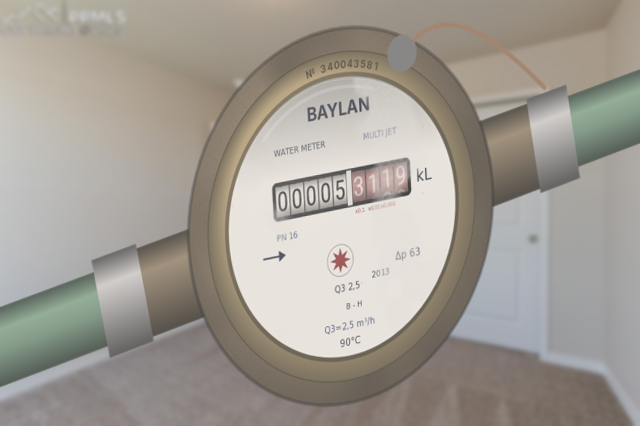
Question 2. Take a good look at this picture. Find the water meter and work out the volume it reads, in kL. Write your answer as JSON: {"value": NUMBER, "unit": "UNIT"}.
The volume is {"value": 5.3119, "unit": "kL"}
